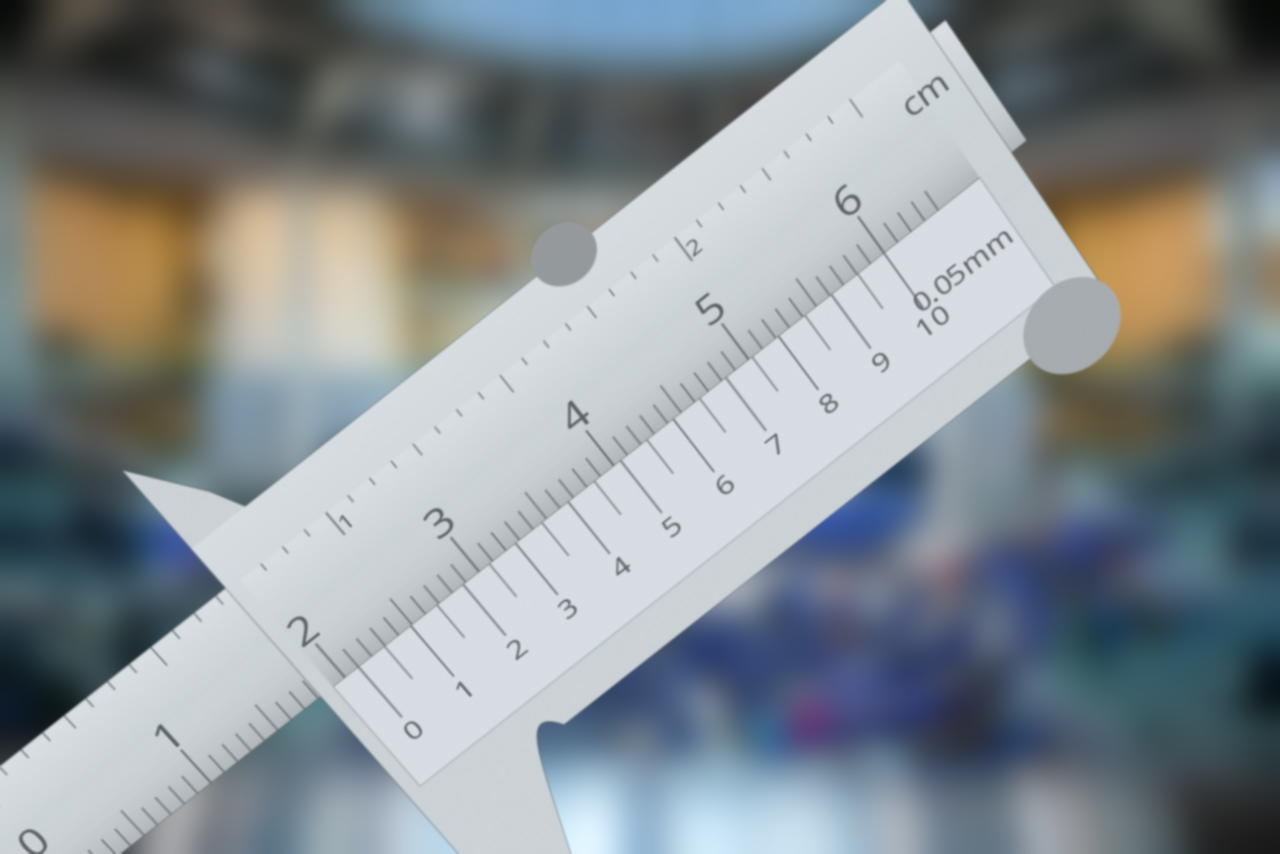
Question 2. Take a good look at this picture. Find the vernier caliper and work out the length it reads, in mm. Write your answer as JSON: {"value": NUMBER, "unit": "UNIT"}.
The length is {"value": 21.0, "unit": "mm"}
